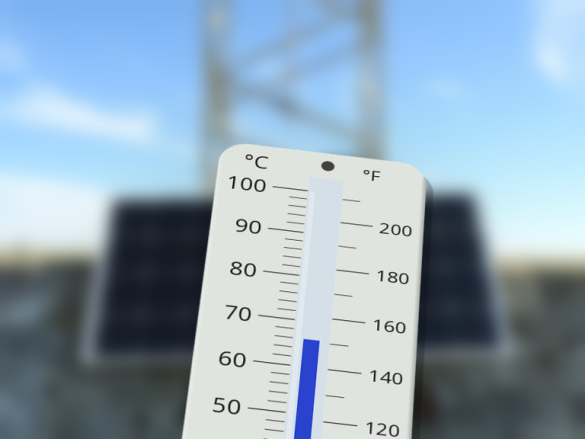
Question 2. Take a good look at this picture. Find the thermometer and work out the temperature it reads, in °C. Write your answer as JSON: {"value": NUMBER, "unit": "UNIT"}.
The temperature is {"value": 66, "unit": "°C"}
